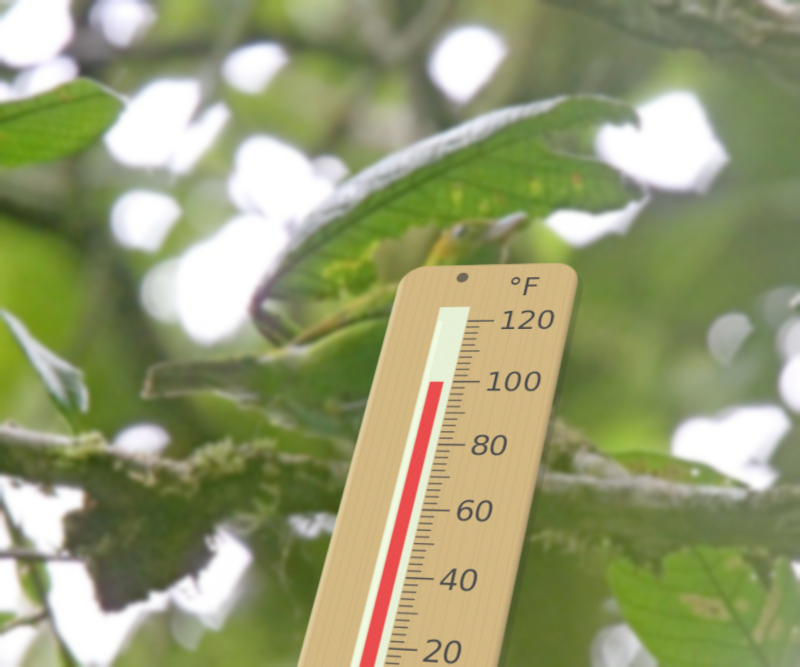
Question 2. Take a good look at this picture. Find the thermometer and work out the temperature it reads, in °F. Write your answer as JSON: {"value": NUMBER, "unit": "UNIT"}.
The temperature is {"value": 100, "unit": "°F"}
